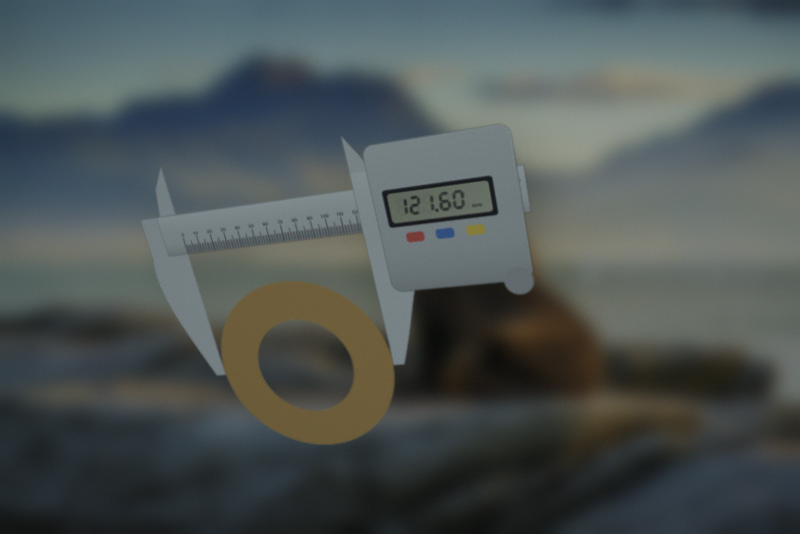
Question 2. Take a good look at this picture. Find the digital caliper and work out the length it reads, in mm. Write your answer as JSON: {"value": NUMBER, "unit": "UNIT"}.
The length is {"value": 121.60, "unit": "mm"}
